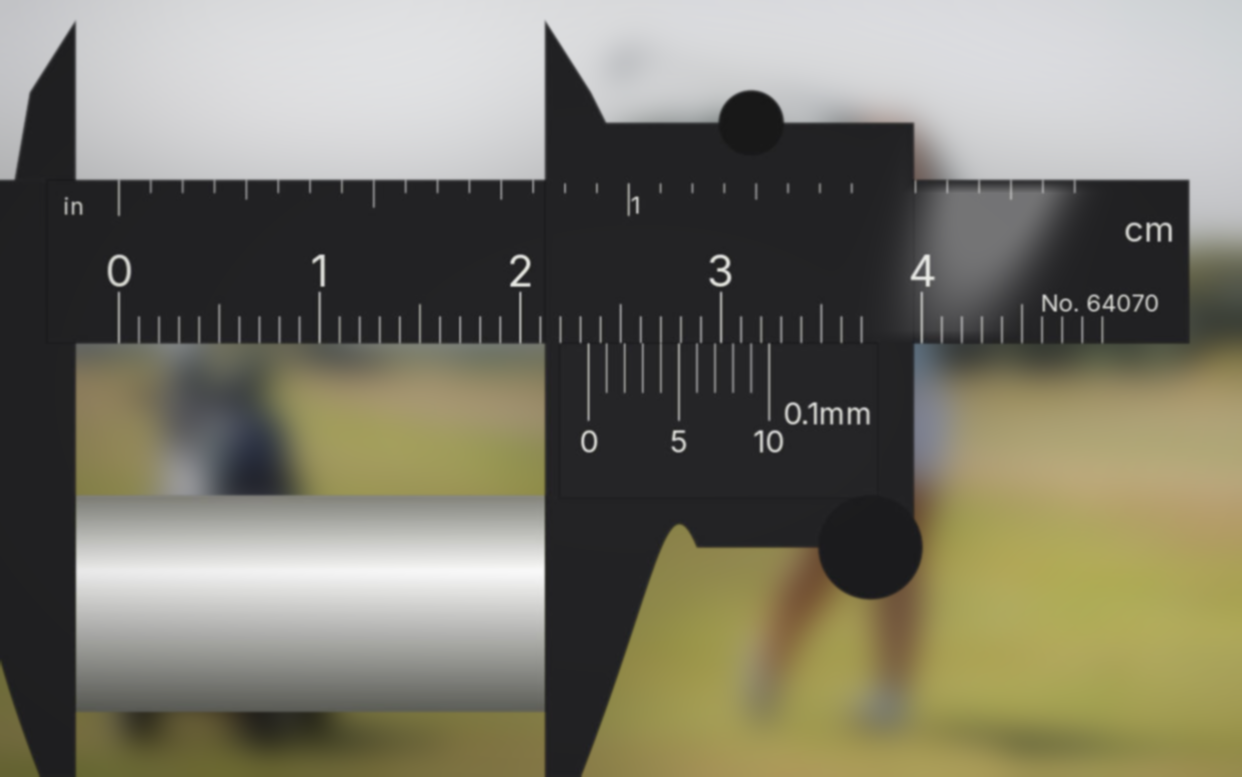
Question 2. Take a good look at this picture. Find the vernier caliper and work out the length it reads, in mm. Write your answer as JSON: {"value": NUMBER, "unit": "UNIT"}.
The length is {"value": 23.4, "unit": "mm"}
